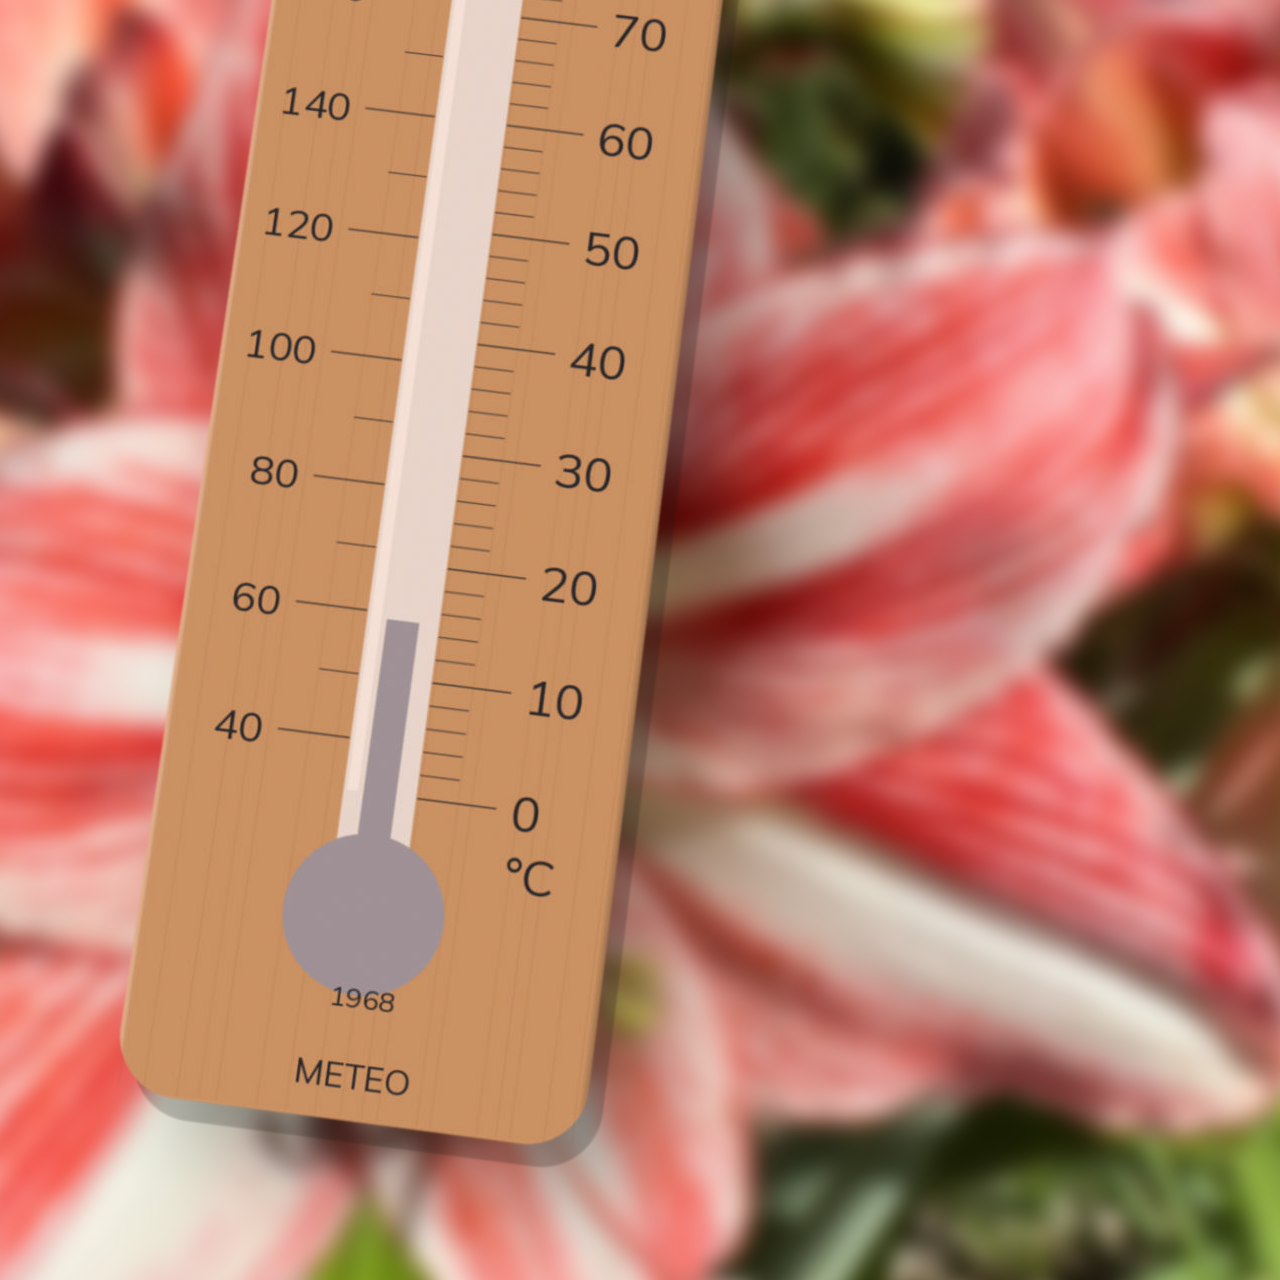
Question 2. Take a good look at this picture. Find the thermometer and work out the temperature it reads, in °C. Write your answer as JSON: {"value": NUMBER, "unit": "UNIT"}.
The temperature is {"value": 15, "unit": "°C"}
